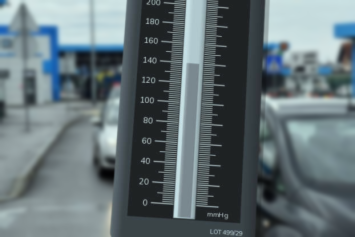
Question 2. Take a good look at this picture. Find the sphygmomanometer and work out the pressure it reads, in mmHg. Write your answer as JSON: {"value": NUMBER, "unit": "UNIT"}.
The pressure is {"value": 140, "unit": "mmHg"}
